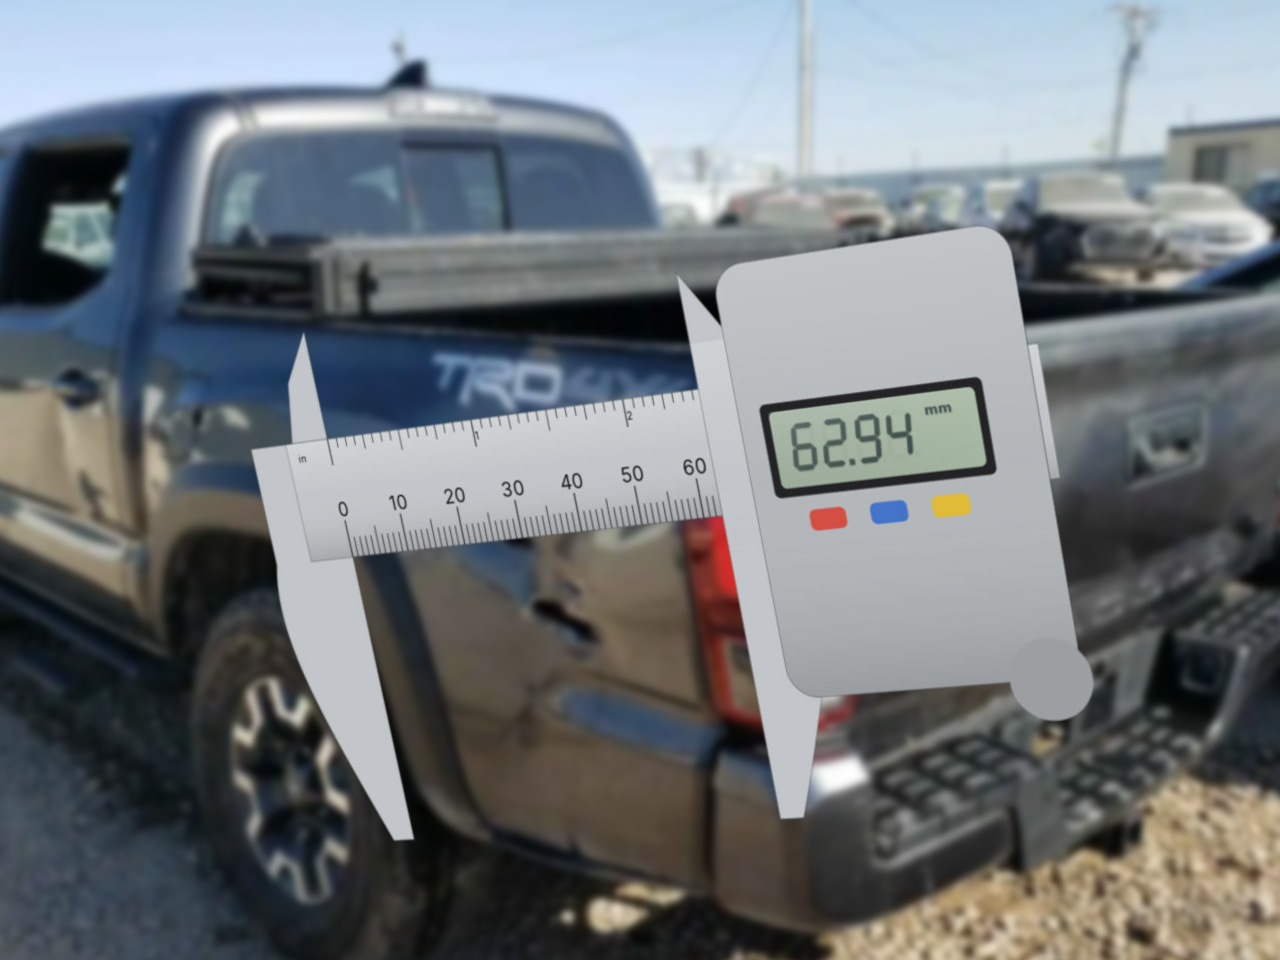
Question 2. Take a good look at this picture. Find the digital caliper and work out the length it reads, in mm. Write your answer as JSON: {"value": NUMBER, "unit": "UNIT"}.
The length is {"value": 62.94, "unit": "mm"}
